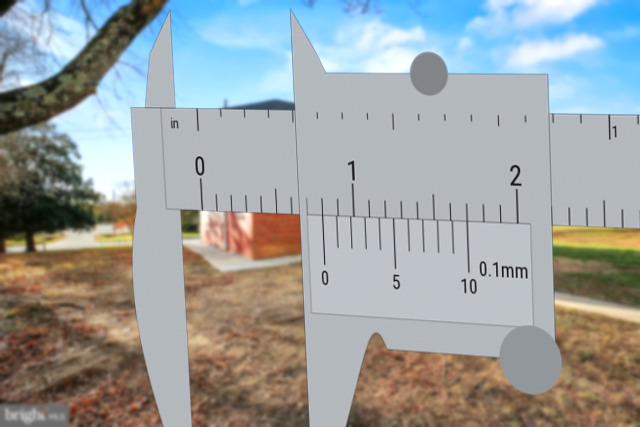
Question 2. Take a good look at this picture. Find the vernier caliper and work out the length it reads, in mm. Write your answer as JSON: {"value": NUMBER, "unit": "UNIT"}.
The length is {"value": 8.0, "unit": "mm"}
